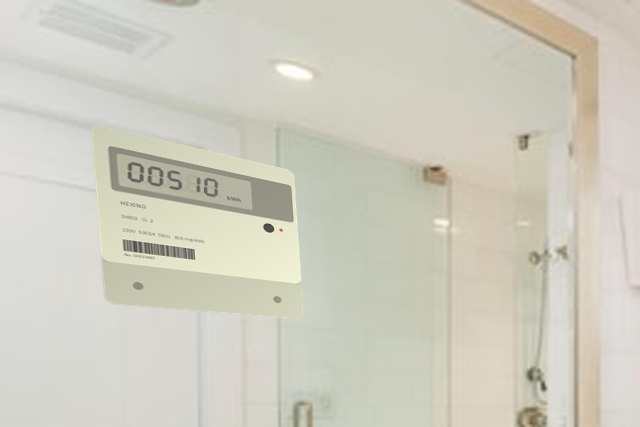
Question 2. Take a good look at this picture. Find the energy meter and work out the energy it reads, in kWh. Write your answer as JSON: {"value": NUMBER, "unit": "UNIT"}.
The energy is {"value": 510, "unit": "kWh"}
